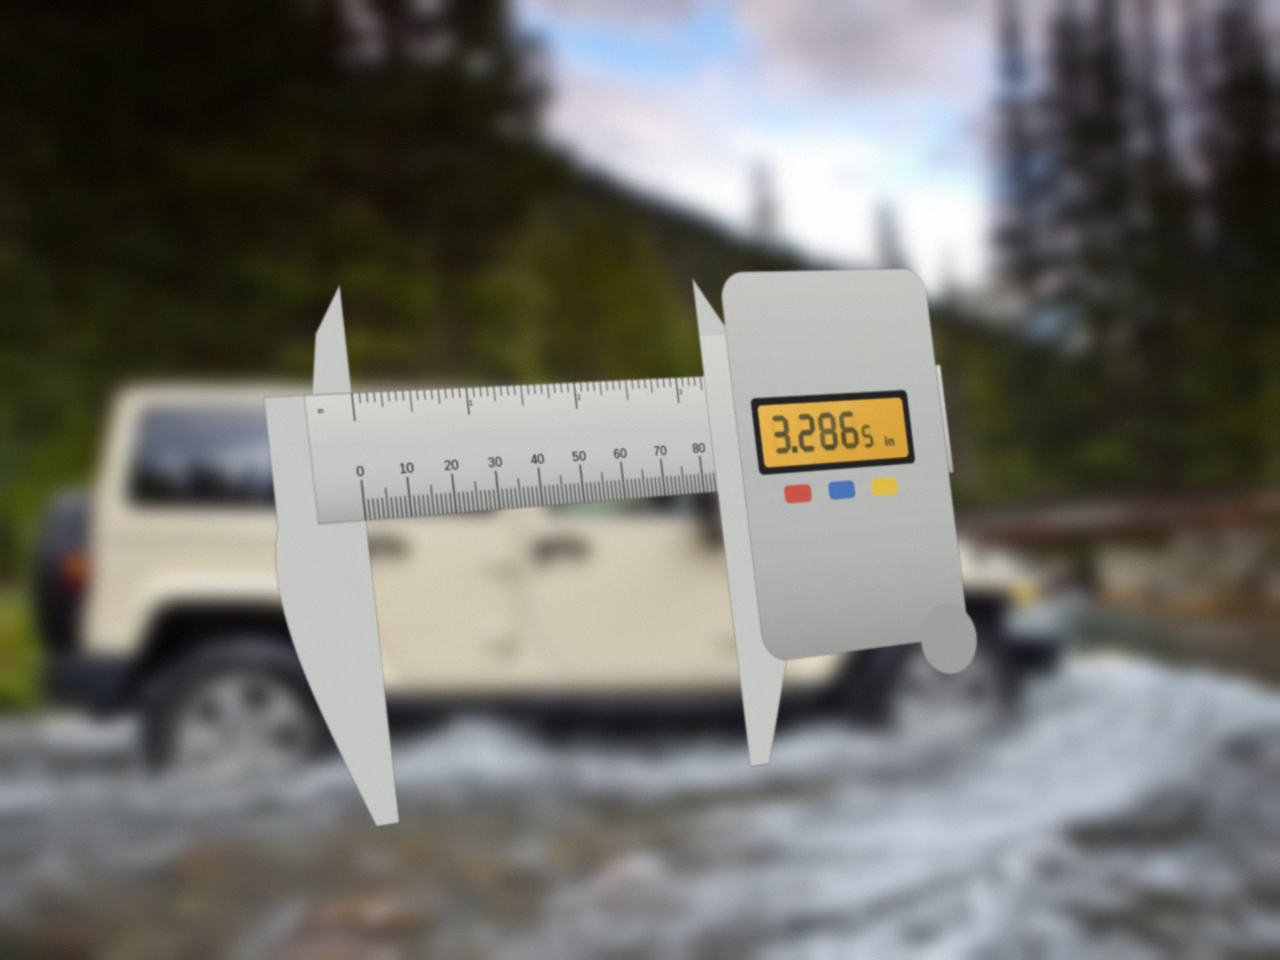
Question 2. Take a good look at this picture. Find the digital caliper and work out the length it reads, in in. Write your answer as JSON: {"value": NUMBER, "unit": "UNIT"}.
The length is {"value": 3.2865, "unit": "in"}
